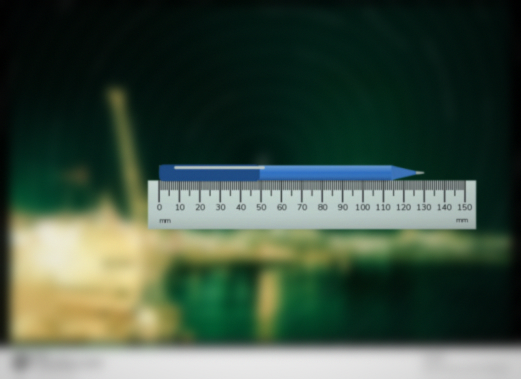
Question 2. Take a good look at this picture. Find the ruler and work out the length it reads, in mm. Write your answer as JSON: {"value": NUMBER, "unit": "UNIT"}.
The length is {"value": 130, "unit": "mm"}
